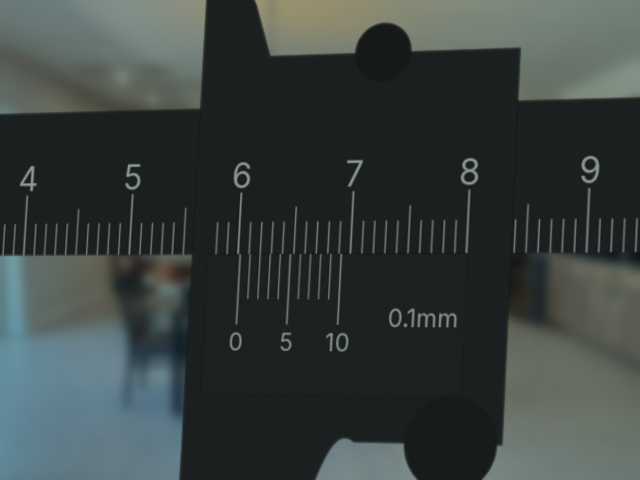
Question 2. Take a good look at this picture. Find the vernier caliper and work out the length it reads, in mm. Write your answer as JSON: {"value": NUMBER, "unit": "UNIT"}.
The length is {"value": 60.2, "unit": "mm"}
